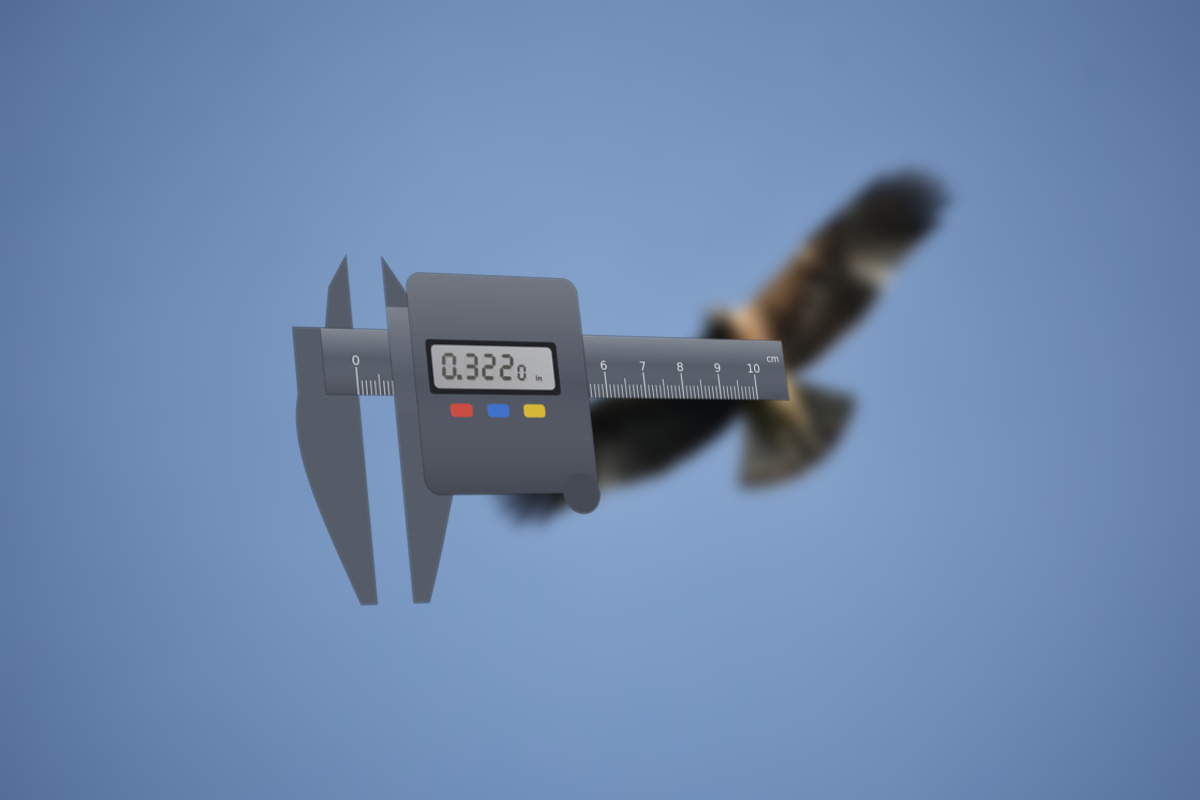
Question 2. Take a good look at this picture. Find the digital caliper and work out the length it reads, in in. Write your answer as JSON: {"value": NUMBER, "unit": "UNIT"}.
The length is {"value": 0.3220, "unit": "in"}
